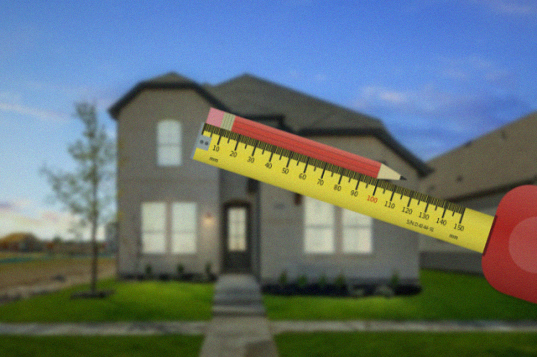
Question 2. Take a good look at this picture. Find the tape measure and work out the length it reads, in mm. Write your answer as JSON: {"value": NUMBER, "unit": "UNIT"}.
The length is {"value": 115, "unit": "mm"}
